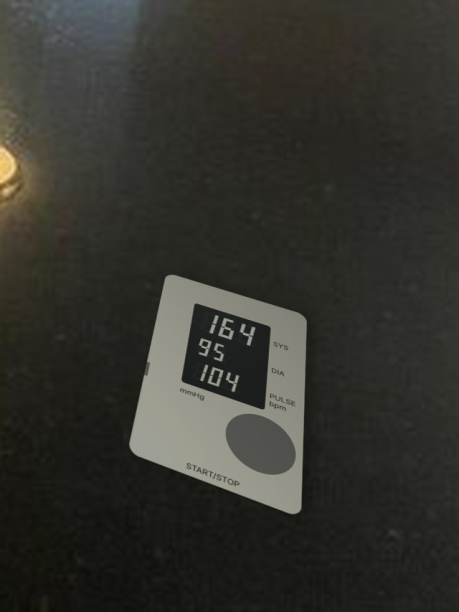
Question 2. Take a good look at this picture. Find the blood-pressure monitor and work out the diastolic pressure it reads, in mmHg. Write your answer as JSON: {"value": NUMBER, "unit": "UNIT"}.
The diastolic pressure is {"value": 95, "unit": "mmHg"}
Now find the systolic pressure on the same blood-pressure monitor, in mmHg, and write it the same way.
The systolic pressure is {"value": 164, "unit": "mmHg"}
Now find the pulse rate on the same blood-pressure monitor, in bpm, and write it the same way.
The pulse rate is {"value": 104, "unit": "bpm"}
